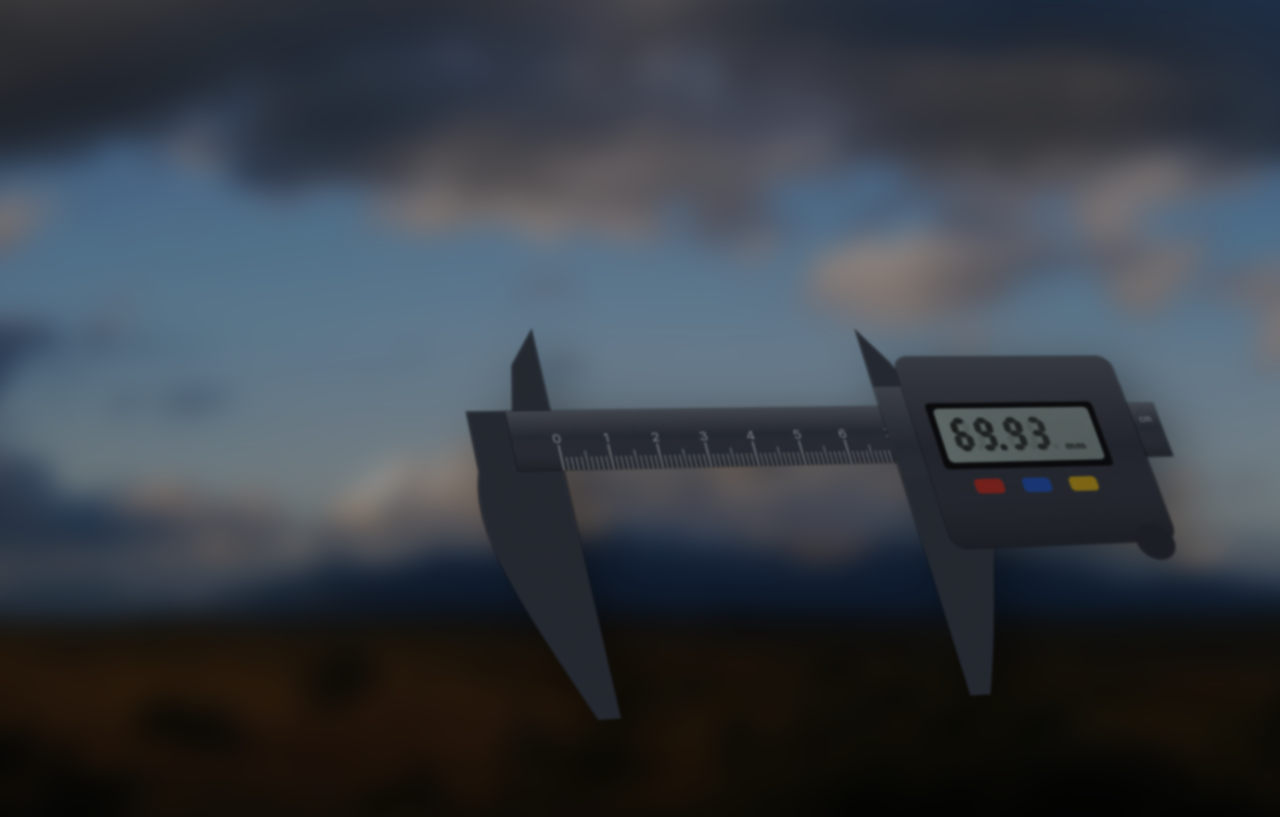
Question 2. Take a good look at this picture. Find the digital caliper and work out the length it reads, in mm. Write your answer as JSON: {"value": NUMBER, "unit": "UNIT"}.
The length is {"value": 69.93, "unit": "mm"}
